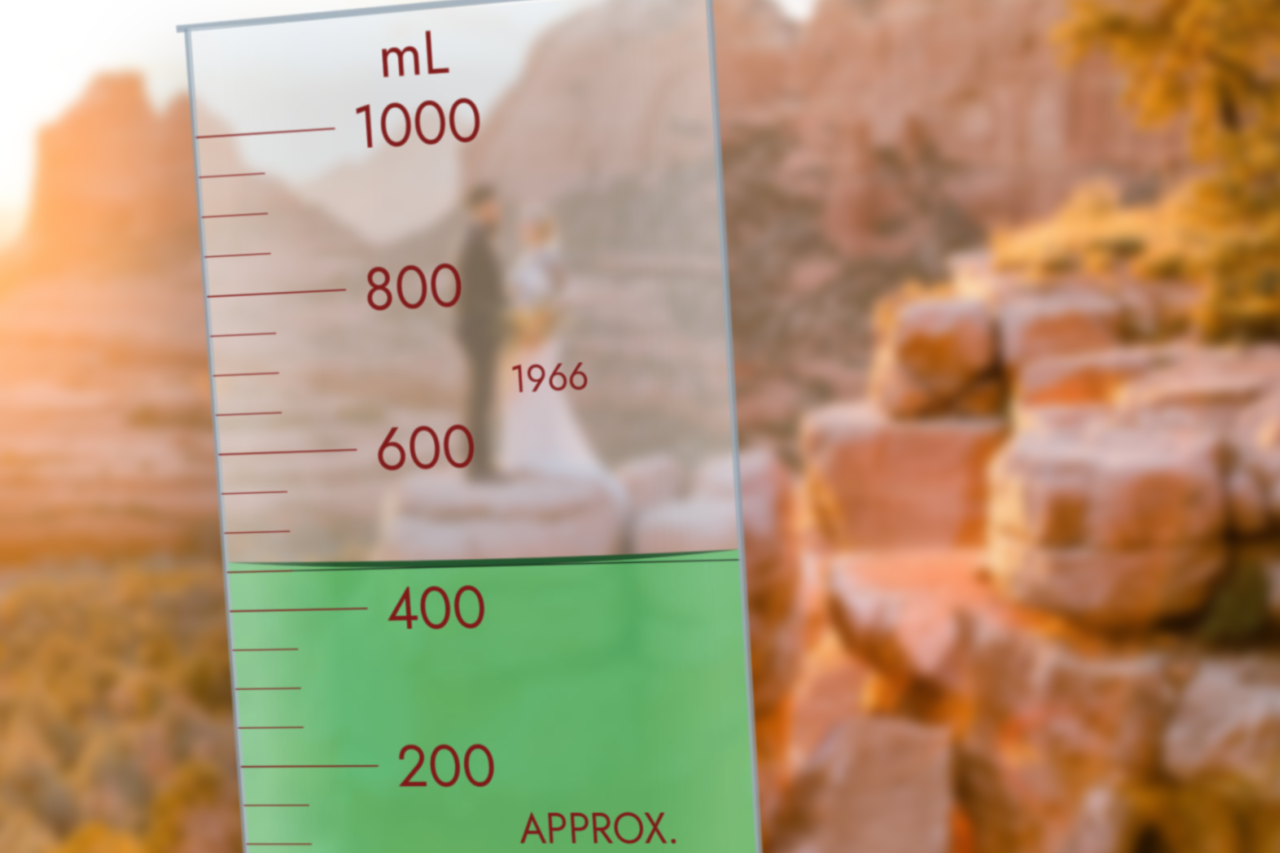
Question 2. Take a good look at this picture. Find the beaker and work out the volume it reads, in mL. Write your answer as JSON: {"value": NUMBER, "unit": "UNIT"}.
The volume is {"value": 450, "unit": "mL"}
